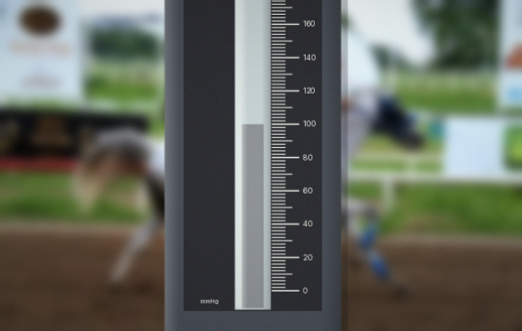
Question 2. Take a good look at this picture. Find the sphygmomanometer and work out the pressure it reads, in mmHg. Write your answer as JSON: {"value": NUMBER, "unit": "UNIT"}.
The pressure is {"value": 100, "unit": "mmHg"}
